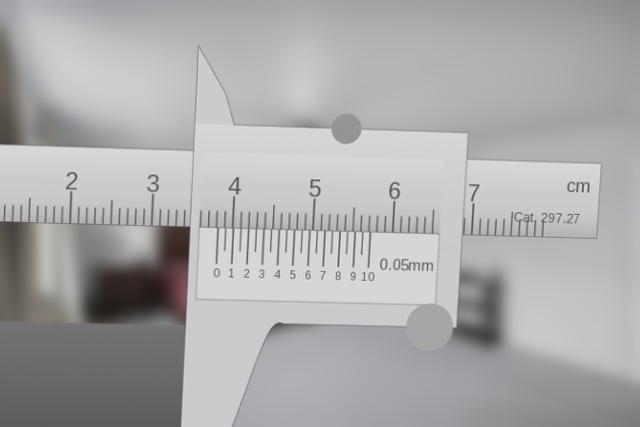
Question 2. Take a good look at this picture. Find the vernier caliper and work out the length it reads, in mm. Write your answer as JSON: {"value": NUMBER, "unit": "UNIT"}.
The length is {"value": 38.2, "unit": "mm"}
